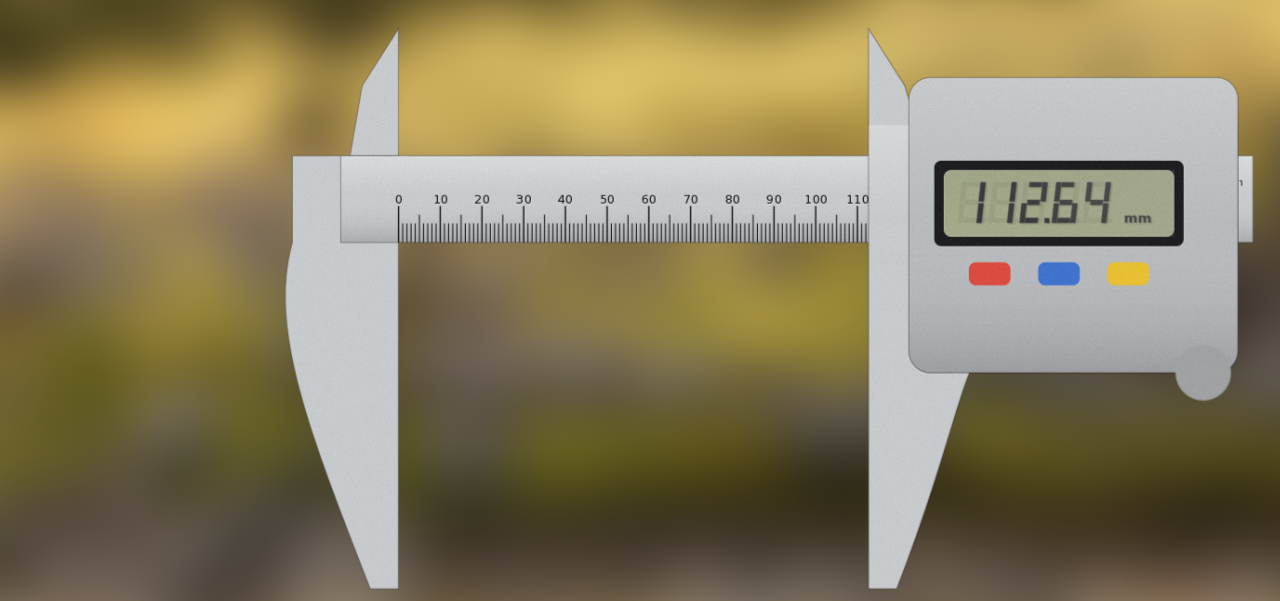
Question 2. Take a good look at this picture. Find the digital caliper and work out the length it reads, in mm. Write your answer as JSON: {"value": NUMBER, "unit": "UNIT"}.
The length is {"value": 112.64, "unit": "mm"}
